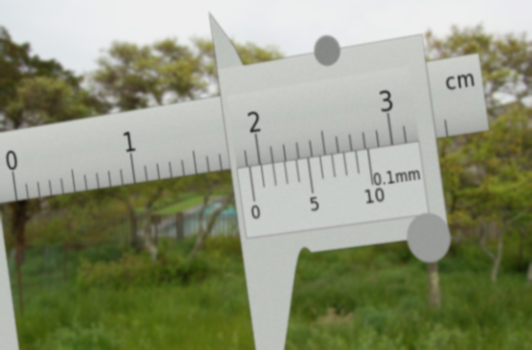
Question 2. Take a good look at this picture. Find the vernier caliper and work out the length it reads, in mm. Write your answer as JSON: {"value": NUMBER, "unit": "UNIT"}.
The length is {"value": 19.2, "unit": "mm"}
